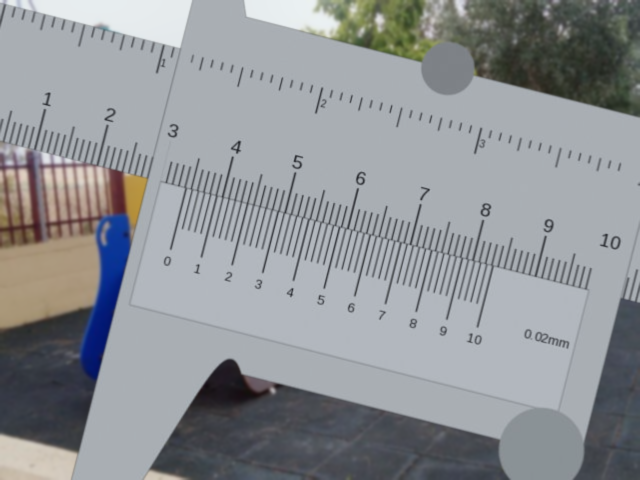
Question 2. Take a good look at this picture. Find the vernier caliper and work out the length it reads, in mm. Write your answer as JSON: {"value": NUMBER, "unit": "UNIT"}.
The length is {"value": 34.2, "unit": "mm"}
